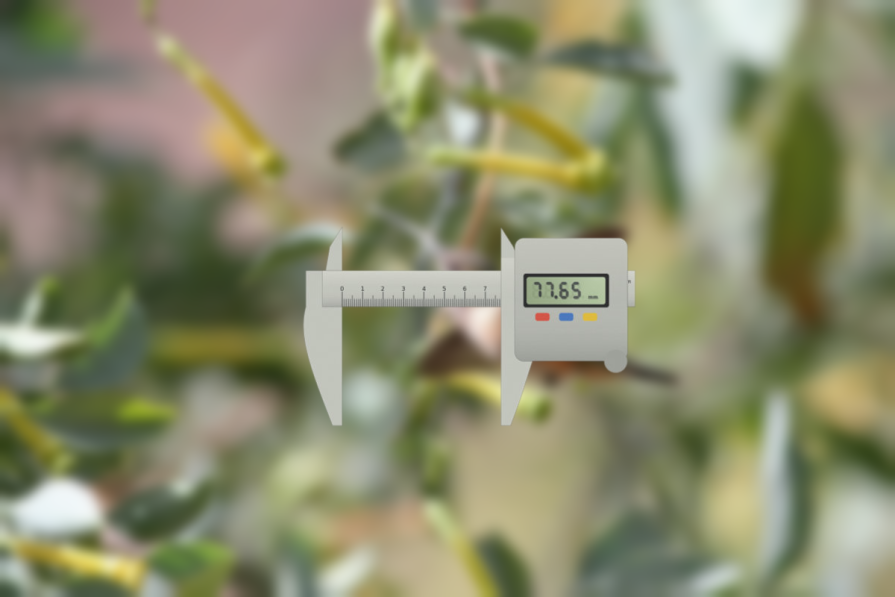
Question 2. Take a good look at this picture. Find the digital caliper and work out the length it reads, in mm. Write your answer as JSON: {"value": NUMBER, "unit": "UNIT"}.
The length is {"value": 77.65, "unit": "mm"}
